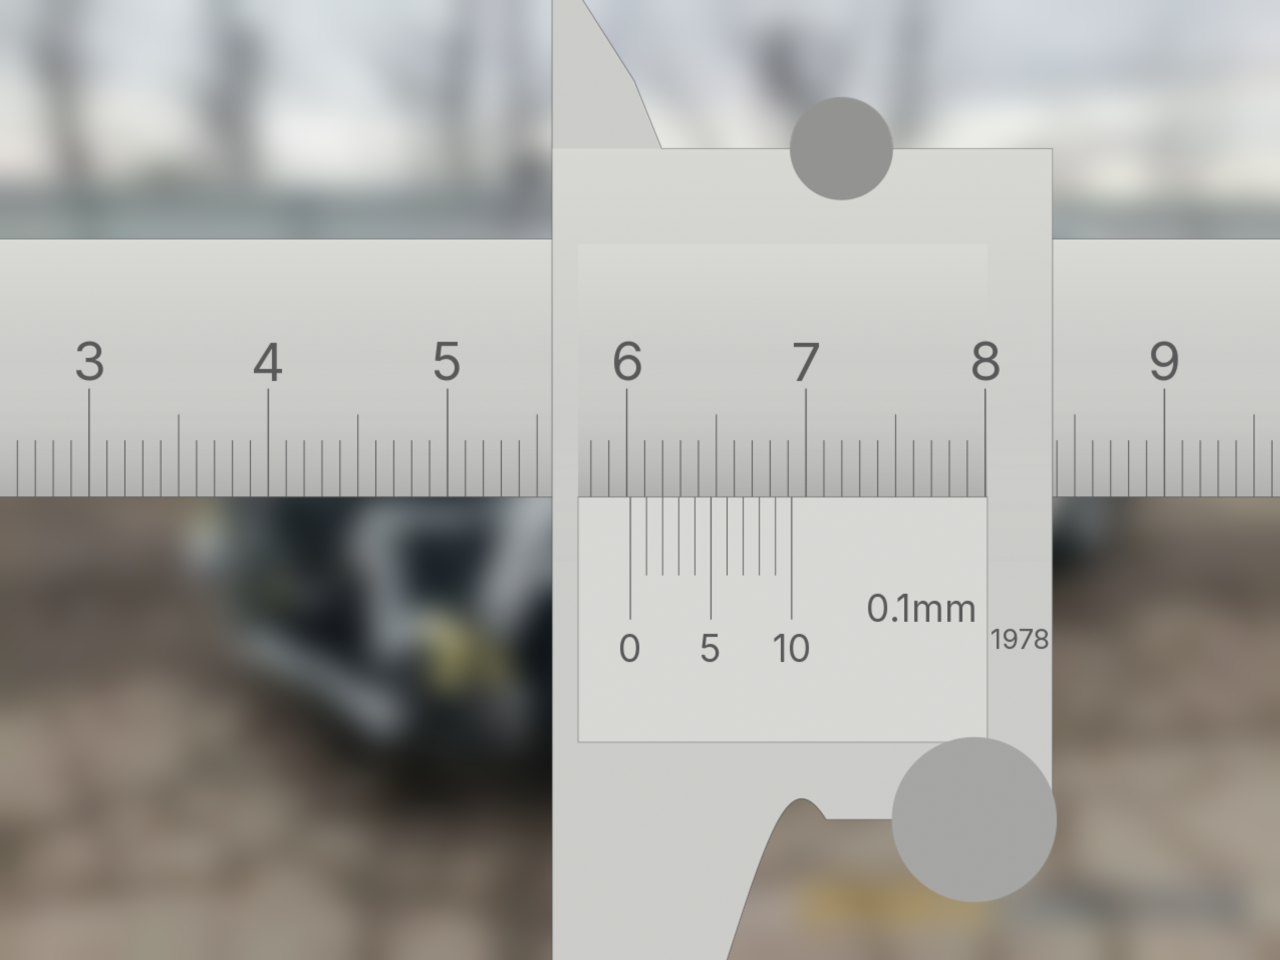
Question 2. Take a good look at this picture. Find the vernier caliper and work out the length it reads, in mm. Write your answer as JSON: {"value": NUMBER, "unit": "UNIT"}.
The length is {"value": 60.2, "unit": "mm"}
